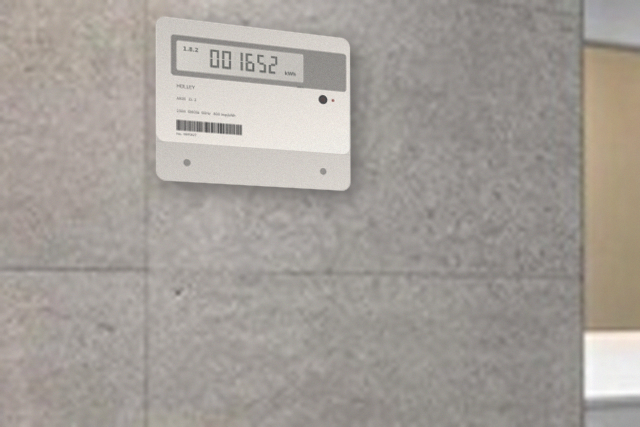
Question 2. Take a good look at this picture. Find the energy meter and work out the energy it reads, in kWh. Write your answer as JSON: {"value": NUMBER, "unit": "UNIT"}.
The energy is {"value": 1652, "unit": "kWh"}
